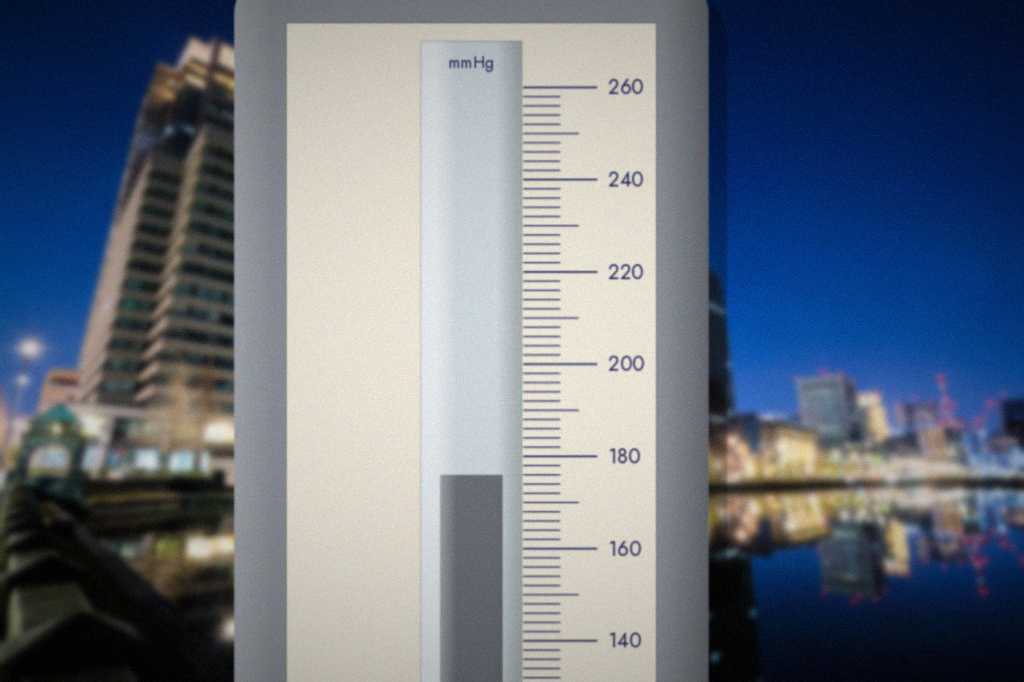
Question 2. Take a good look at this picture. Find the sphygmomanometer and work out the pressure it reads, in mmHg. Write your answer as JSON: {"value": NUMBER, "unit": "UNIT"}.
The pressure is {"value": 176, "unit": "mmHg"}
